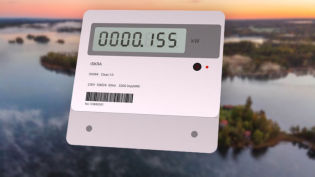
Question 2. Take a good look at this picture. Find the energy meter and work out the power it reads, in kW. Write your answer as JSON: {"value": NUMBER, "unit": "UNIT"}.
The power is {"value": 0.155, "unit": "kW"}
